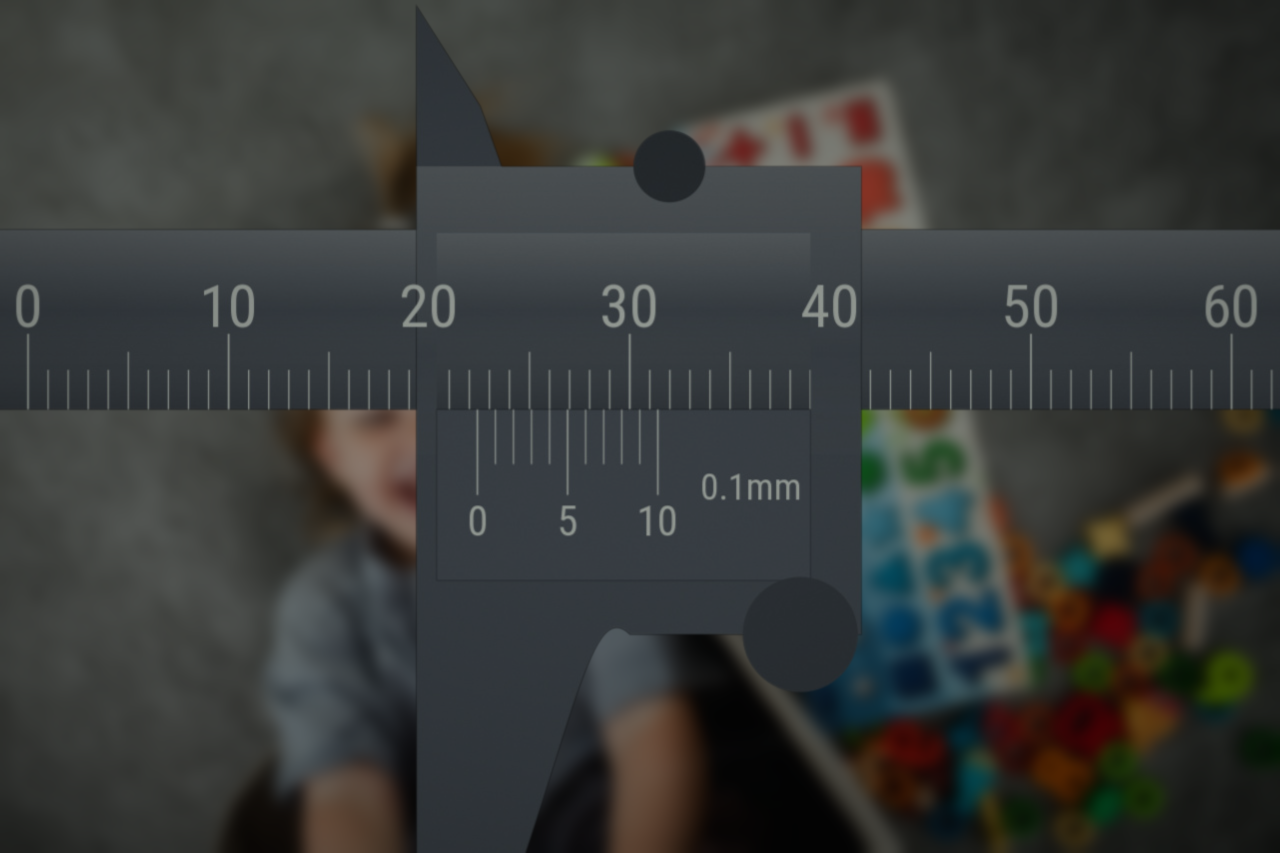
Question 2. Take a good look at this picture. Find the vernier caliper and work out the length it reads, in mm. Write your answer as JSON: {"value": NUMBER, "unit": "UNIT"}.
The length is {"value": 22.4, "unit": "mm"}
